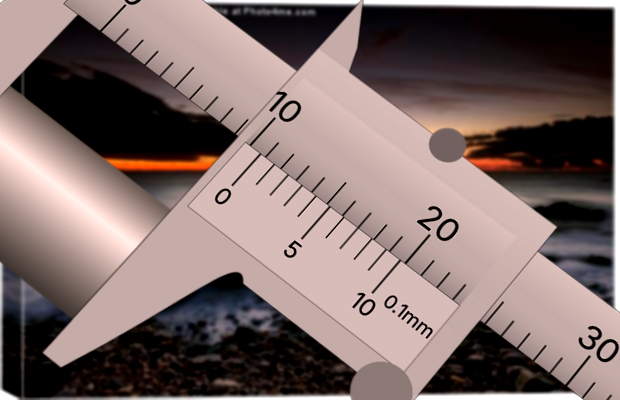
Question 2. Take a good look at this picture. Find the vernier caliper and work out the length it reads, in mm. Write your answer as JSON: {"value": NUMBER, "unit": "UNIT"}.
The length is {"value": 10.7, "unit": "mm"}
